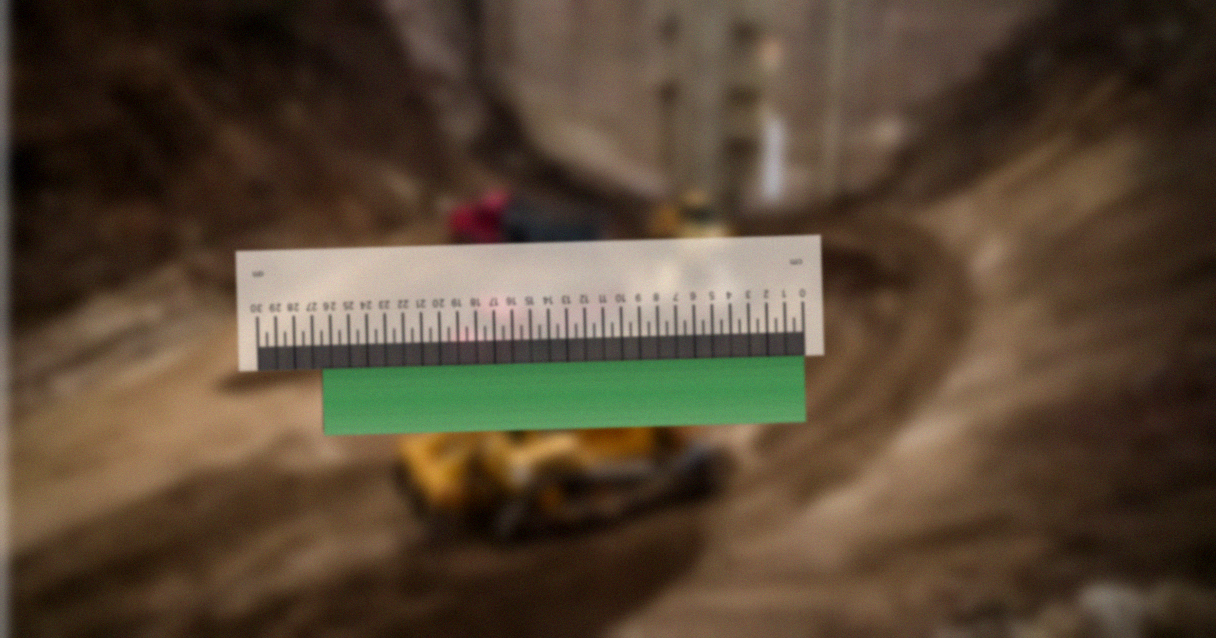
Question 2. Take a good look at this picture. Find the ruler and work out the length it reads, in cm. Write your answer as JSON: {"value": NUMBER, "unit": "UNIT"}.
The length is {"value": 26.5, "unit": "cm"}
